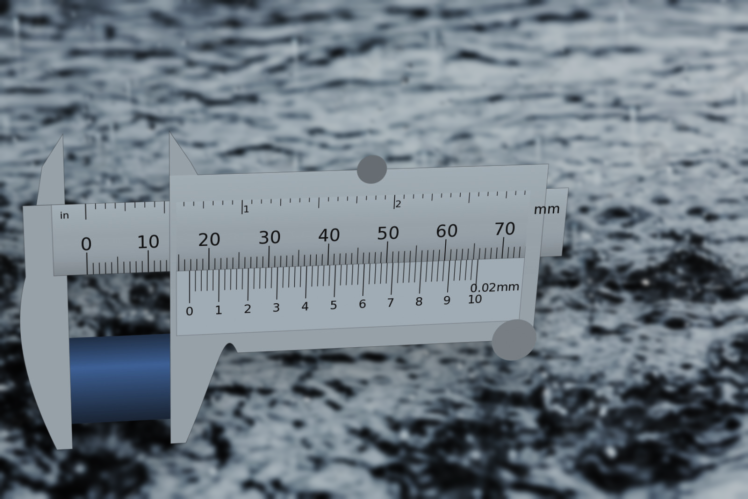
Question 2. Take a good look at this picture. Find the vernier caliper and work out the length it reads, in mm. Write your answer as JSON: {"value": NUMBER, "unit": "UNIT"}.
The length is {"value": 16.8, "unit": "mm"}
